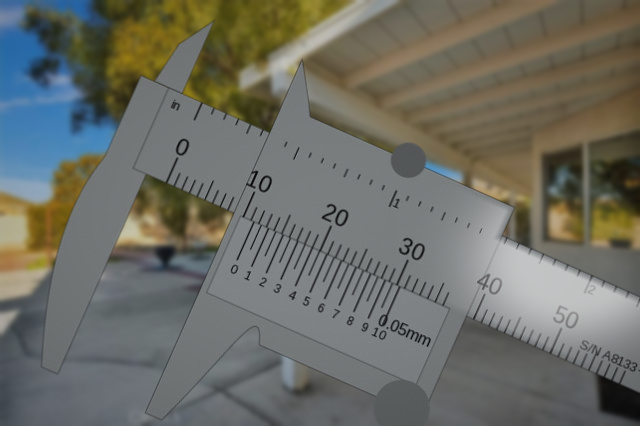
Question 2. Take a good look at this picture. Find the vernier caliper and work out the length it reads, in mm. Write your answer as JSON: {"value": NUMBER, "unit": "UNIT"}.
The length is {"value": 11.4, "unit": "mm"}
